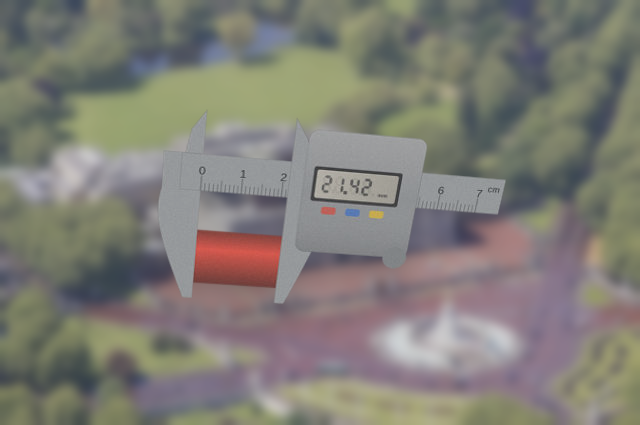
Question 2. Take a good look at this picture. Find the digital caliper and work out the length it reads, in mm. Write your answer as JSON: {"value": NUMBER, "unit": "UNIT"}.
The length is {"value": 21.42, "unit": "mm"}
